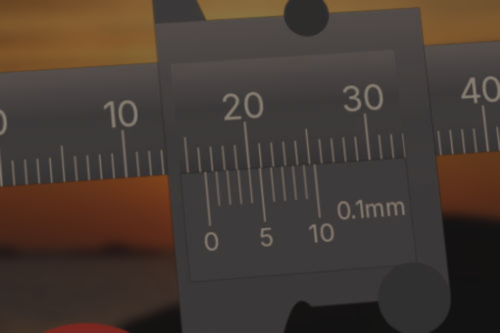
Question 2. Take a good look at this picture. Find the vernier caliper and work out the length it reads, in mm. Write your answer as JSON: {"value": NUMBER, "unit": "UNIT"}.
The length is {"value": 16.4, "unit": "mm"}
